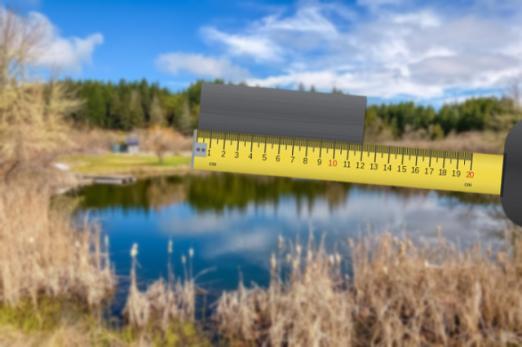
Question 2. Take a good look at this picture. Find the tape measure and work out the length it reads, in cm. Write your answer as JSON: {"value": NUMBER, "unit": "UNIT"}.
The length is {"value": 12, "unit": "cm"}
